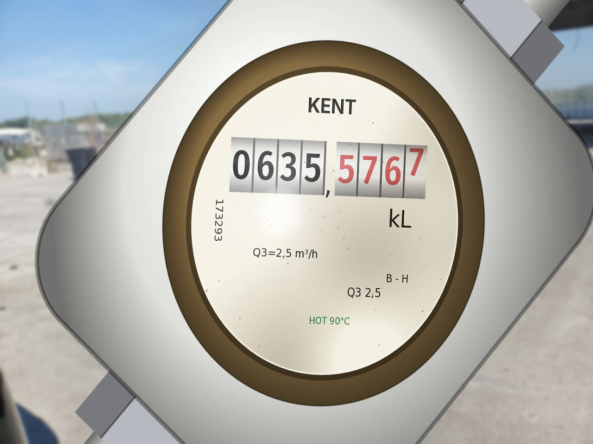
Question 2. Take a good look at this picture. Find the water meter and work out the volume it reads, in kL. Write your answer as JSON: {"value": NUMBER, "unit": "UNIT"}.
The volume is {"value": 635.5767, "unit": "kL"}
